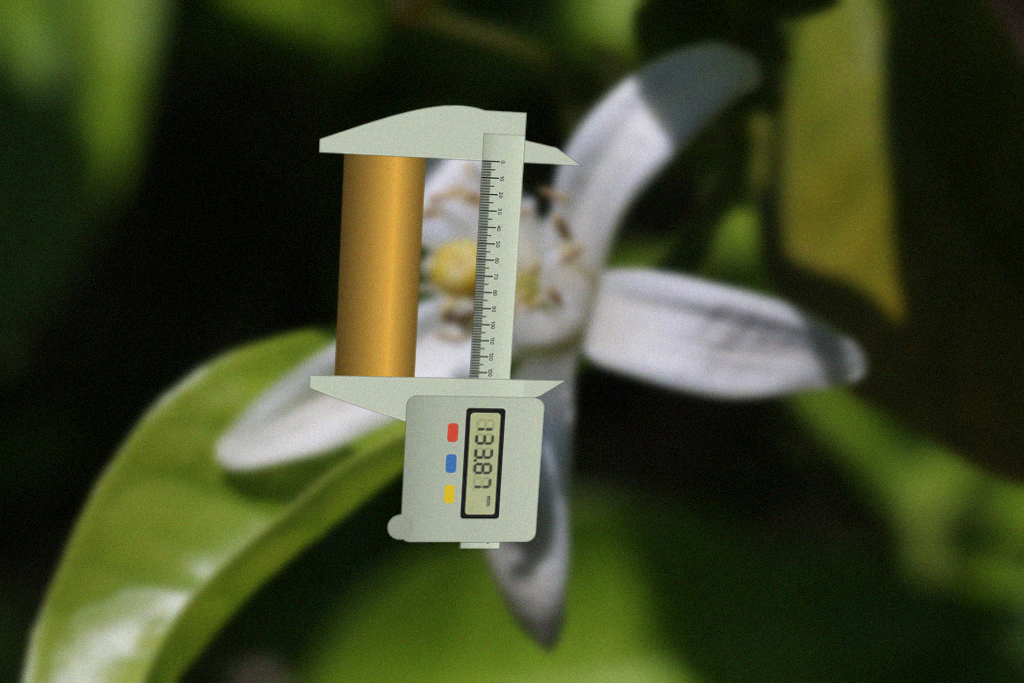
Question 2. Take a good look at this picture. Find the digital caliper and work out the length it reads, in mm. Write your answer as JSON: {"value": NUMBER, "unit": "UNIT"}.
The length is {"value": 133.87, "unit": "mm"}
